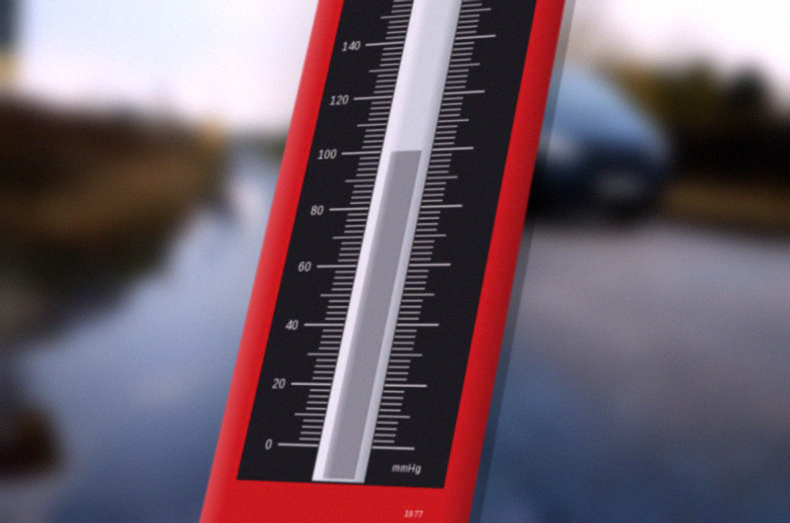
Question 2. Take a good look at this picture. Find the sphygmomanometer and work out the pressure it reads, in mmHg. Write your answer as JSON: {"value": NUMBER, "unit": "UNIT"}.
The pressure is {"value": 100, "unit": "mmHg"}
